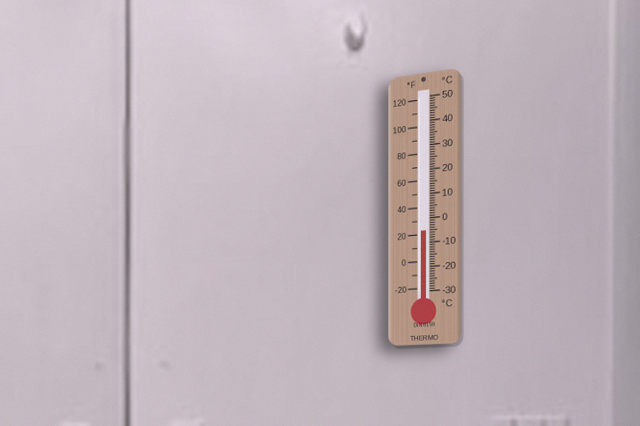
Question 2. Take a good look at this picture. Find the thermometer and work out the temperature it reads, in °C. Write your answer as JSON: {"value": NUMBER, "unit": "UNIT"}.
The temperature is {"value": -5, "unit": "°C"}
